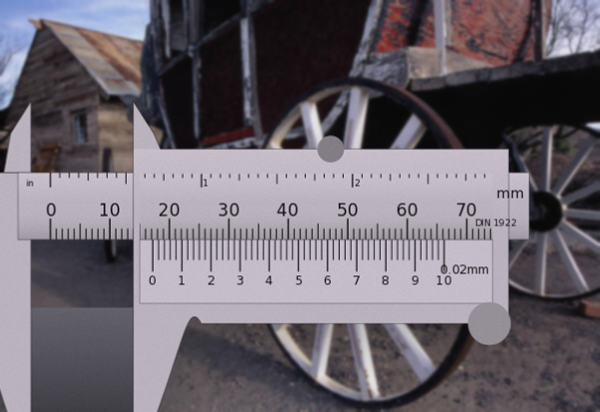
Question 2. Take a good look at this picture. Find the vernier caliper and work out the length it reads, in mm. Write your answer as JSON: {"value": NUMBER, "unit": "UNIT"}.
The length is {"value": 17.2, "unit": "mm"}
